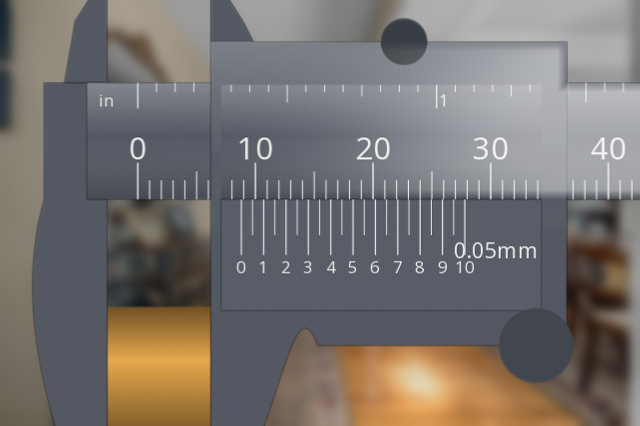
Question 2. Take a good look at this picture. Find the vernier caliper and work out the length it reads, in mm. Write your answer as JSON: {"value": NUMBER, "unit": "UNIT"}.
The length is {"value": 8.8, "unit": "mm"}
